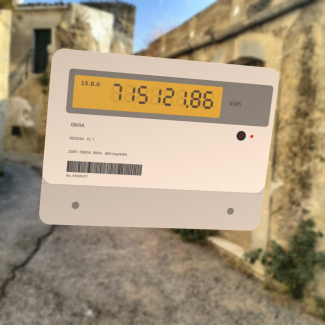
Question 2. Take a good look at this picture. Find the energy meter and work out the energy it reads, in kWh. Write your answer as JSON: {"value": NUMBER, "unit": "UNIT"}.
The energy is {"value": 715121.86, "unit": "kWh"}
